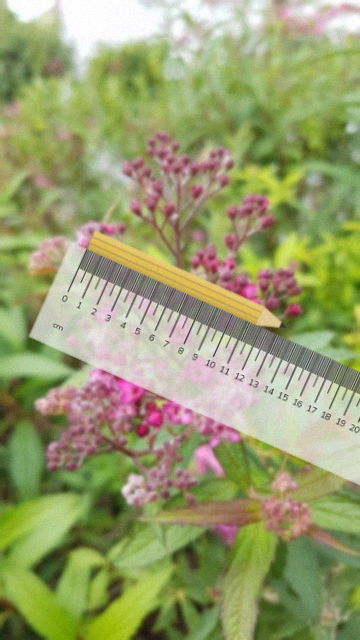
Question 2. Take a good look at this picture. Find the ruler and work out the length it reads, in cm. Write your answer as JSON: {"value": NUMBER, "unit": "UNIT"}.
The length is {"value": 13.5, "unit": "cm"}
